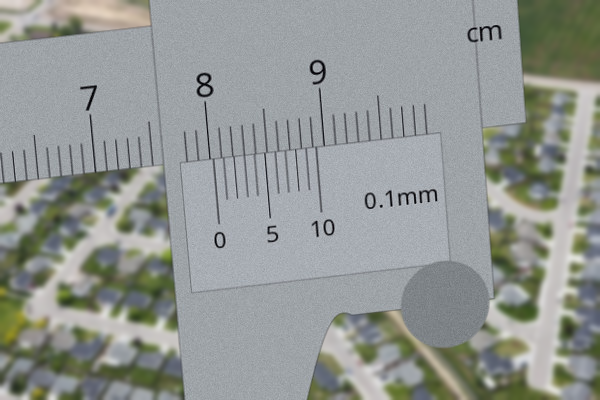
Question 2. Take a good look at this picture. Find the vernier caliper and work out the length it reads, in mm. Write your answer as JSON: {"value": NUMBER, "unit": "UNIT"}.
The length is {"value": 80.3, "unit": "mm"}
